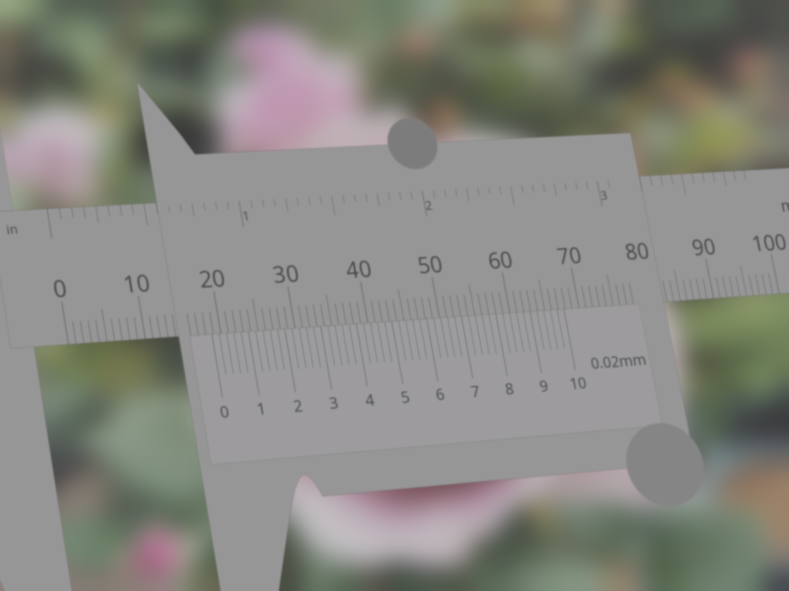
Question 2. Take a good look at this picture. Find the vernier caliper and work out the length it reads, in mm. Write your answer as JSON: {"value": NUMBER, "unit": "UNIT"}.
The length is {"value": 18.8, "unit": "mm"}
